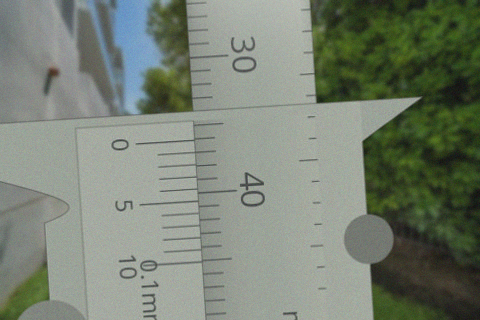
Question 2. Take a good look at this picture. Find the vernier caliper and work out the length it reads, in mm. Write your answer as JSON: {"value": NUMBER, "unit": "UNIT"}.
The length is {"value": 36.1, "unit": "mm"}
